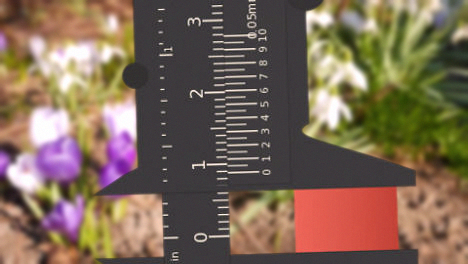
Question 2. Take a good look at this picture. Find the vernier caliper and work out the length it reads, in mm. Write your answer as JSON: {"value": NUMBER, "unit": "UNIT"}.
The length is {"value": 8.8, "unit": "mm"}
